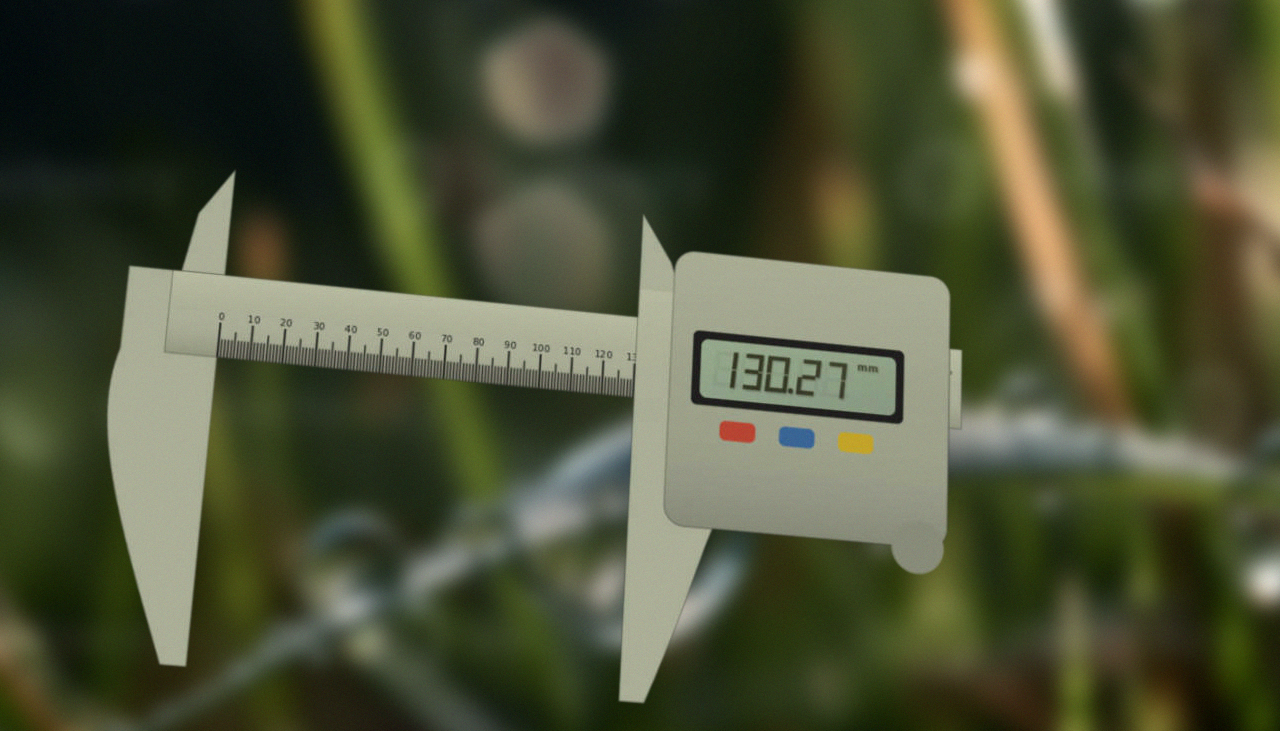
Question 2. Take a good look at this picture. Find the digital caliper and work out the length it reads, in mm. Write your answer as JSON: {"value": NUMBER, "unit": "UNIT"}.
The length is {"value": 130.27, "unit": "mm"}
